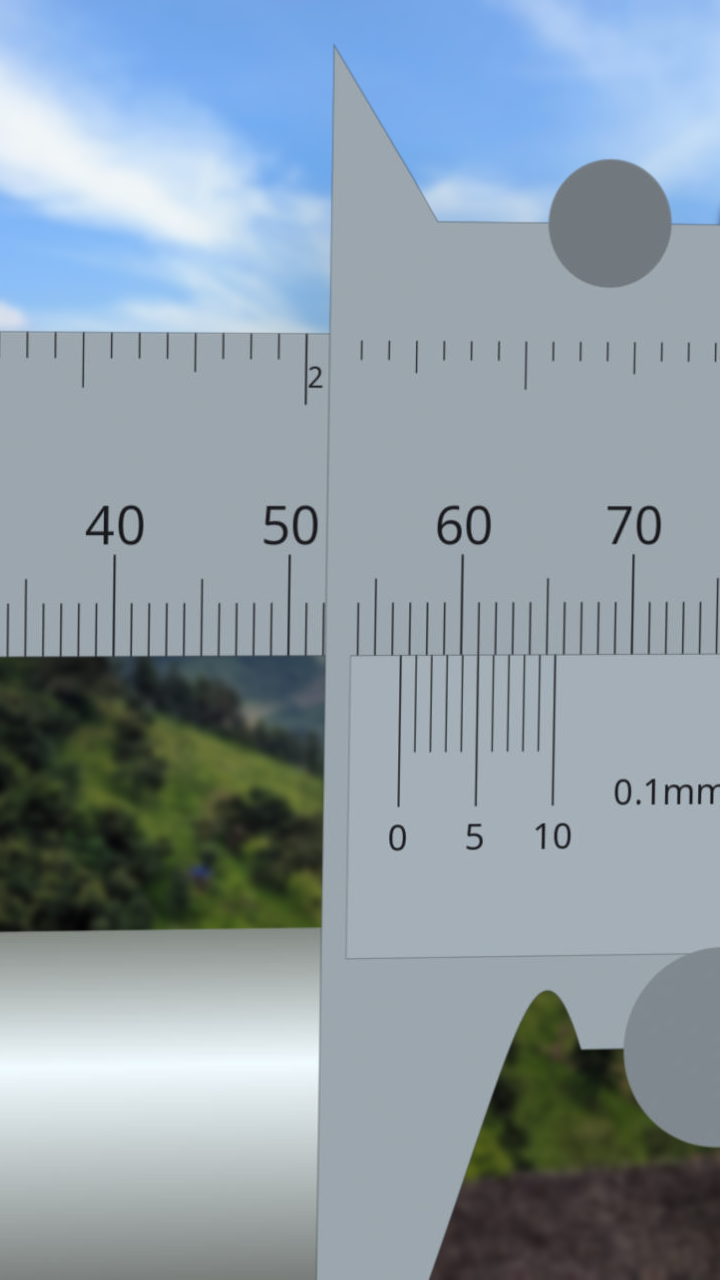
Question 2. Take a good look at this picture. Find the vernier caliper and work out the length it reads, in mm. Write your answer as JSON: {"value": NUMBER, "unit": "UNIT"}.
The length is {"value": 56.5, "unit": "mm"}
